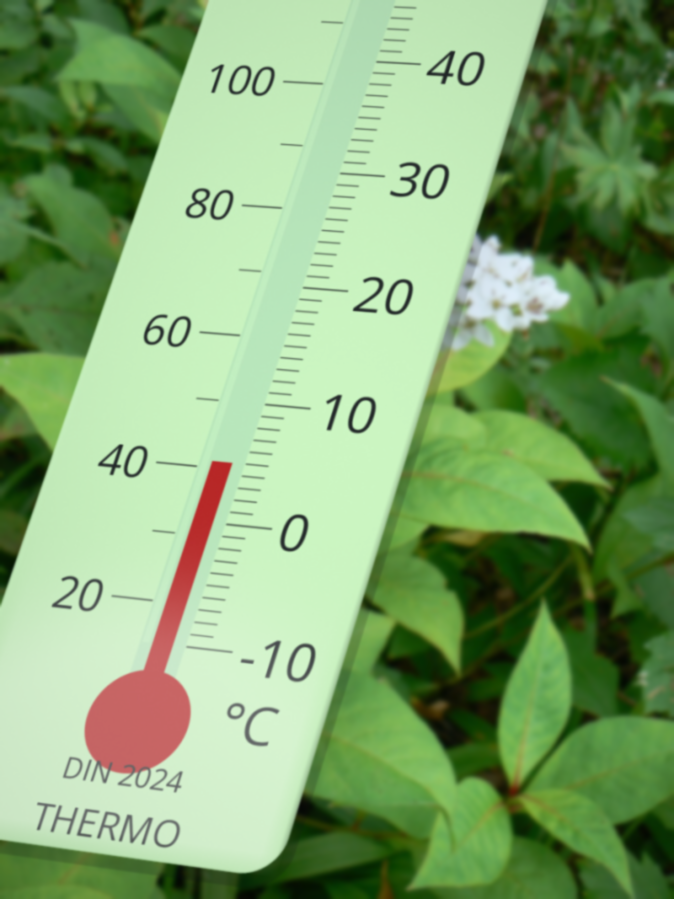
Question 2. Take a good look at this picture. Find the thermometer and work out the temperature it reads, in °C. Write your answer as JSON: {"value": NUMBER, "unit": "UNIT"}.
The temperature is {"value": 5, "unit": "°C"}
